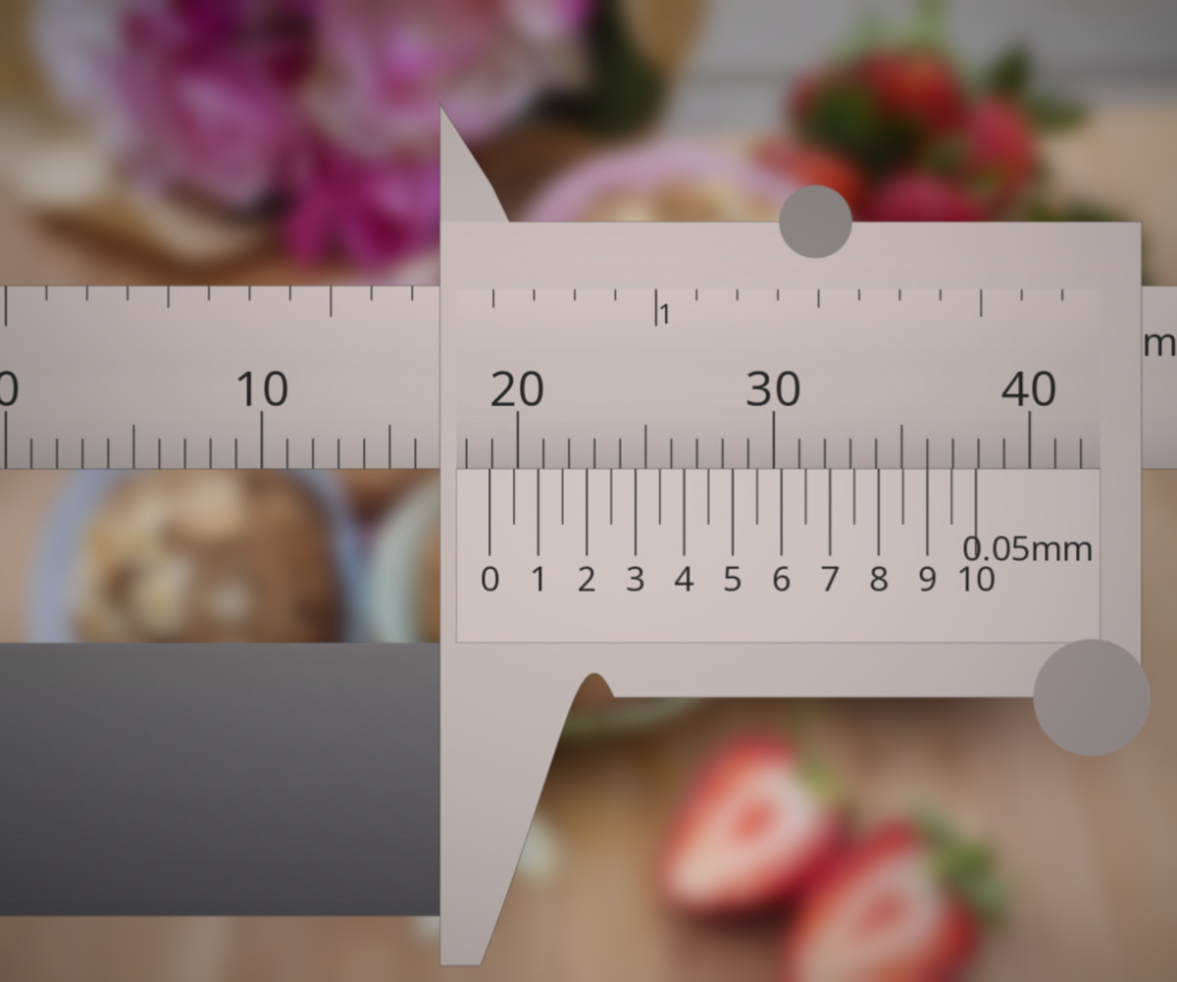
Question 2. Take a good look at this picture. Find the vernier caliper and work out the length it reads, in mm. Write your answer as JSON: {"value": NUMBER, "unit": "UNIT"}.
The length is {"value": 18.90, "unit": "mm"}
